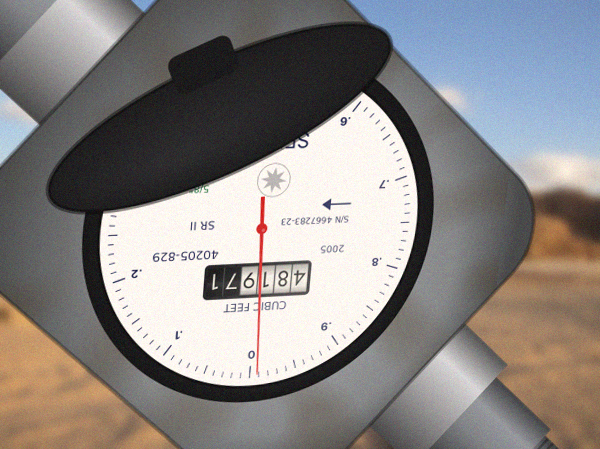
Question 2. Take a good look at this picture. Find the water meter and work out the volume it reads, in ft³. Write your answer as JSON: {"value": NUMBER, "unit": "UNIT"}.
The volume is {"value": 481970.99, "unit": "ft³"}
